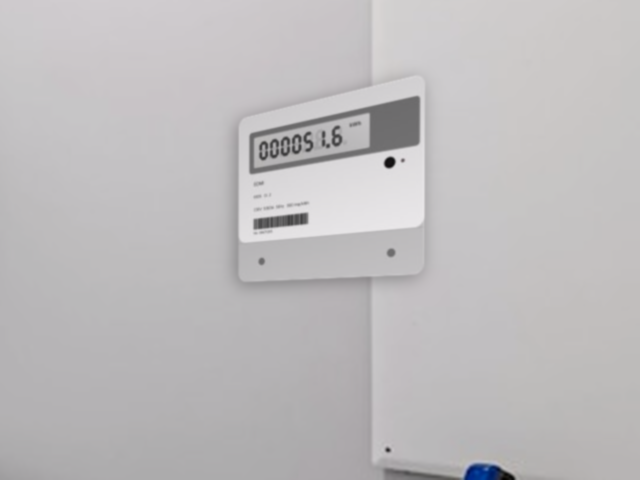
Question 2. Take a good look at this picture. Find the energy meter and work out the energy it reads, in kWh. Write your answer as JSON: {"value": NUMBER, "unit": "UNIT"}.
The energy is {"value": 51.6, "unit": "kWh"}
